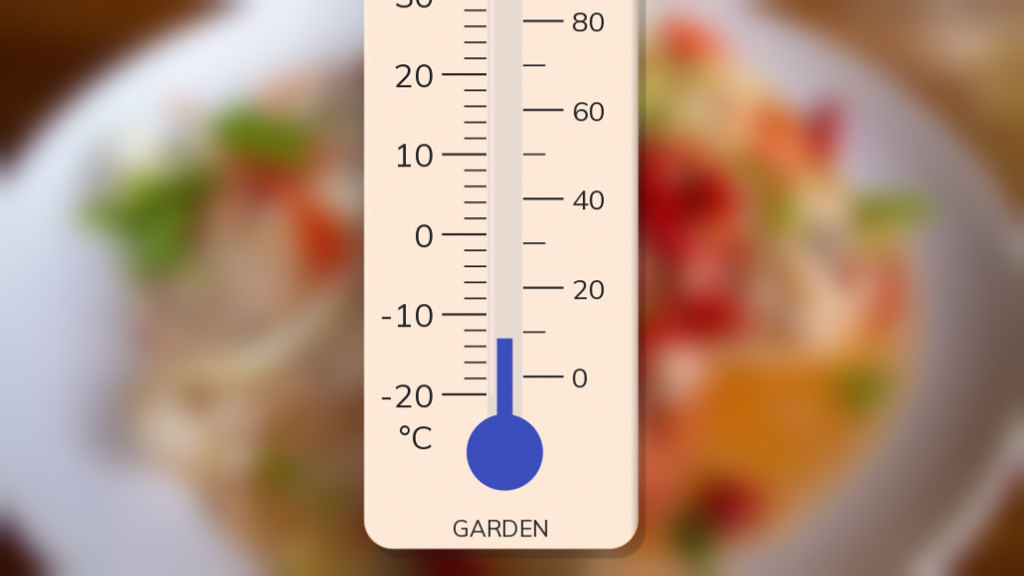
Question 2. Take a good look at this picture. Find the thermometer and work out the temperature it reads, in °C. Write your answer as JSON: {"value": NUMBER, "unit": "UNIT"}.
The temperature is {"value": -13, "unit": "°C"}
